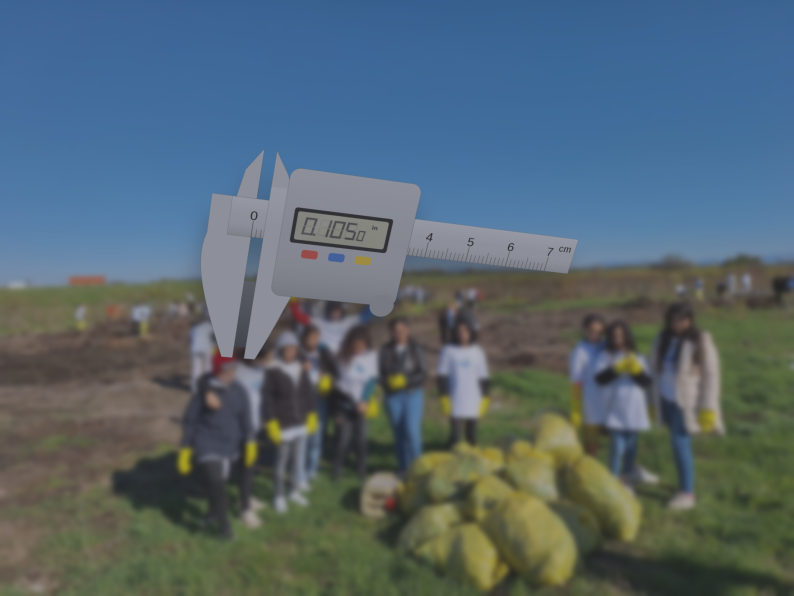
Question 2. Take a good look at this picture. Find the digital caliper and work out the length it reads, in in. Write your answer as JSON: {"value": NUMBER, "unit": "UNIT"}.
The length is {"value": 0.1050, "unit": "in"}
